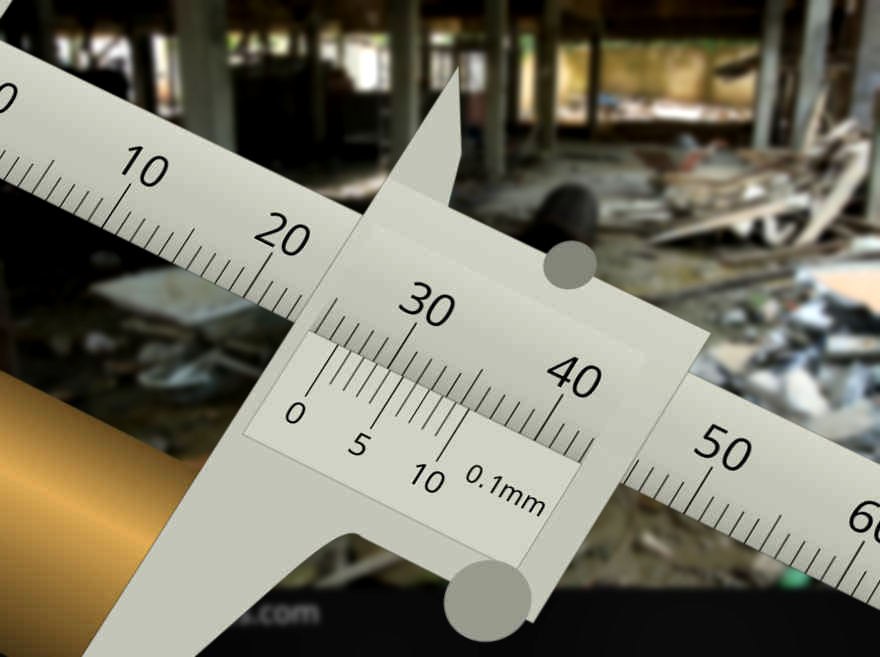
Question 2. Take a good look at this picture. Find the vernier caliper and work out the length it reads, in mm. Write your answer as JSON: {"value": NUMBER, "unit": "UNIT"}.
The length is {"value": 26.6, "unit": "mm"}
